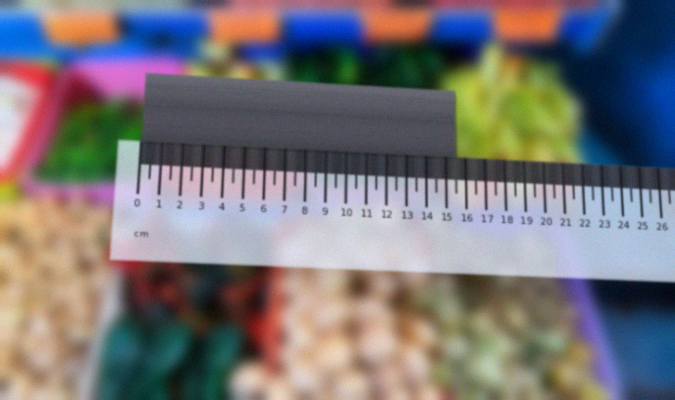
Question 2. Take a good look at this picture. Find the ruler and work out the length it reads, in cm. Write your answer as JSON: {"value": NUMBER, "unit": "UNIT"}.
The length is {"value": 15.5, "unit": "cm"}
